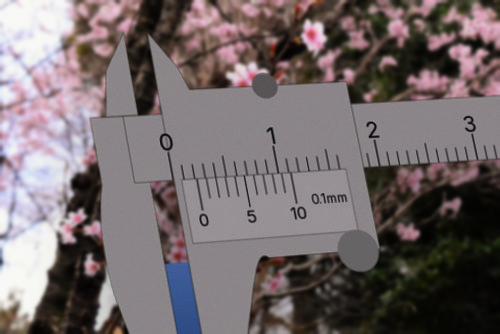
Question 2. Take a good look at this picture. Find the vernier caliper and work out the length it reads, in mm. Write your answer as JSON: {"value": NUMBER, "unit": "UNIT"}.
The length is {"value": 2.2, "unit": "mm"}
